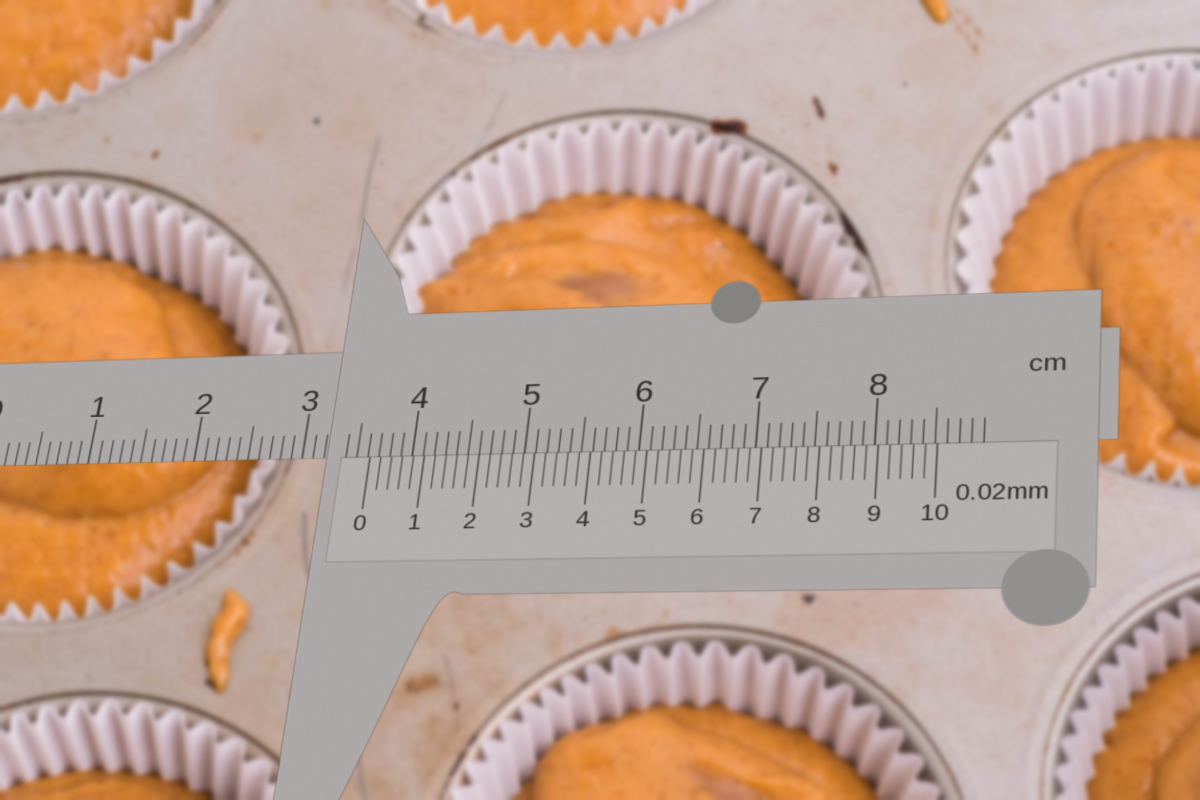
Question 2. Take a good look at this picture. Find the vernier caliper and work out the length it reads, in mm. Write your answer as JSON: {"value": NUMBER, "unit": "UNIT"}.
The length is {"value": 36.2, "unit": "mm"}
